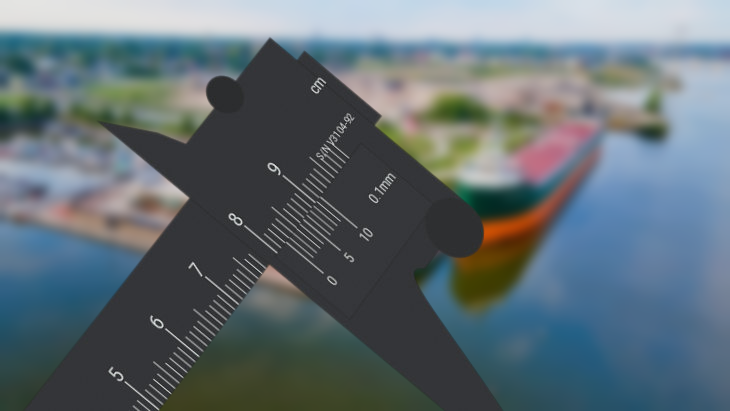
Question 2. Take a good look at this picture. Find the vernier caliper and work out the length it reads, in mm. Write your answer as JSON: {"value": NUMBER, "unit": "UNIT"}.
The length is {"value": 82.2, "unit": "mm"}
